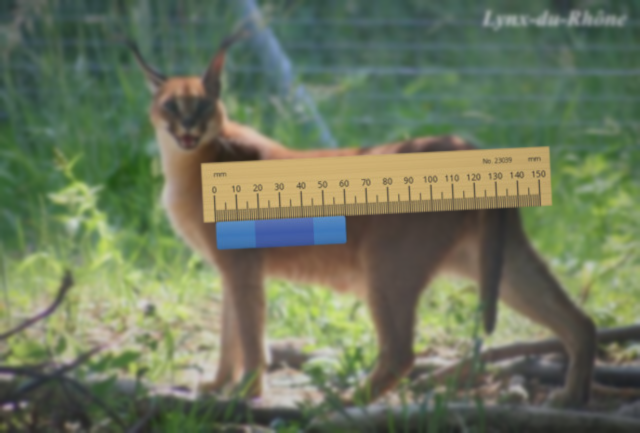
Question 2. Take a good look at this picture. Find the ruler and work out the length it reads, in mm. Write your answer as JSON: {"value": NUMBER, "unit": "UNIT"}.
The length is {"value": 60, "unit": "mm"}
